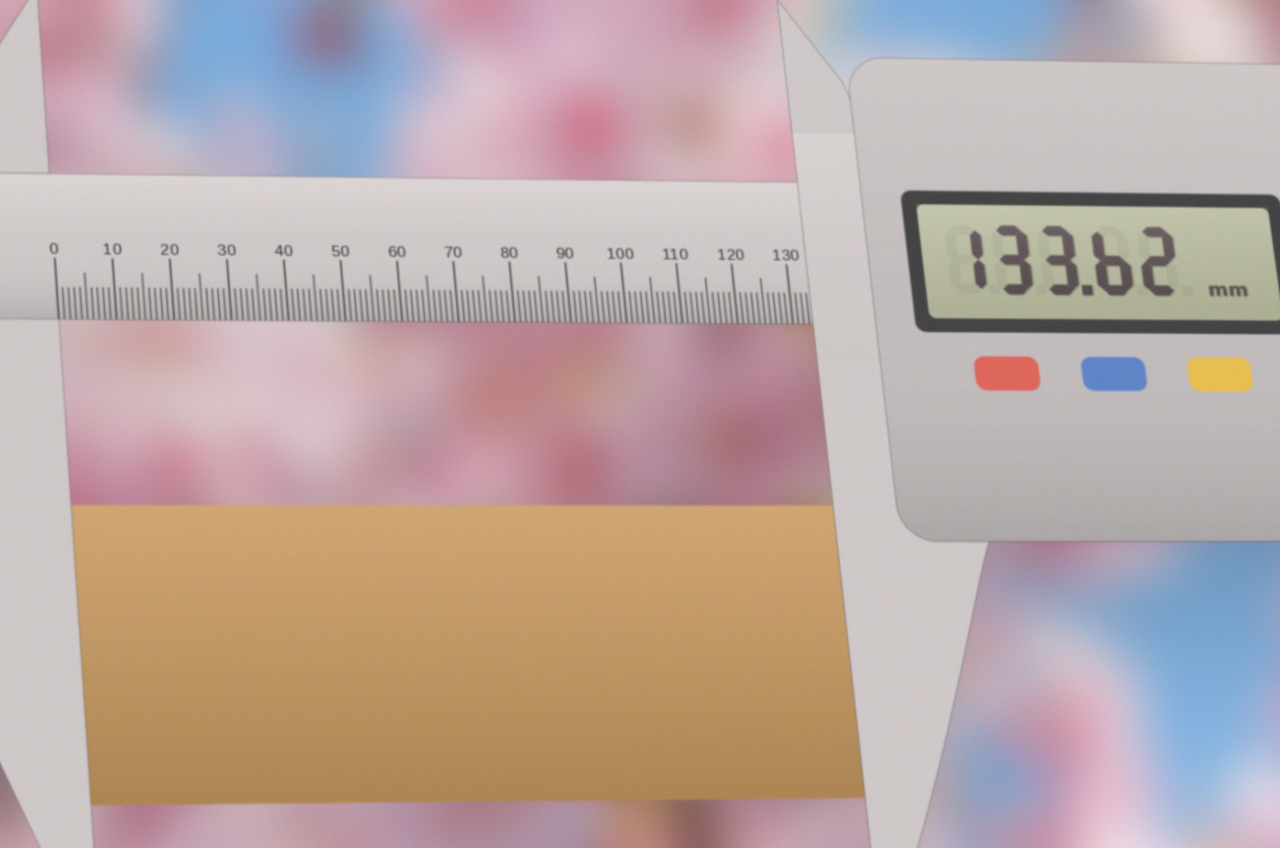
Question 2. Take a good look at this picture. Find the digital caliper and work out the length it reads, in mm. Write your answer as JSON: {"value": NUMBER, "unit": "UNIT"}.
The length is {"value": 133.62, "unit": "mm"}
